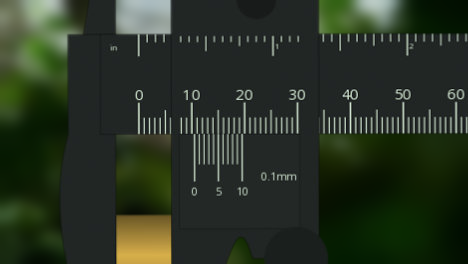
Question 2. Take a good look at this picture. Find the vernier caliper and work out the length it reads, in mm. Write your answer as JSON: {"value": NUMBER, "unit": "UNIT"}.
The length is {"value": 10.5, "unit": "mm"}
